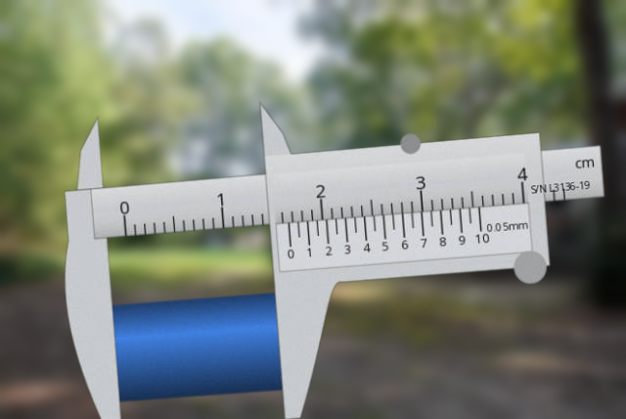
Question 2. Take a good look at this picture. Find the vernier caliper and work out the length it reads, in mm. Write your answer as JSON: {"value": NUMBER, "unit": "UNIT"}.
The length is {"value": 16.6, "unit": "mm"}
